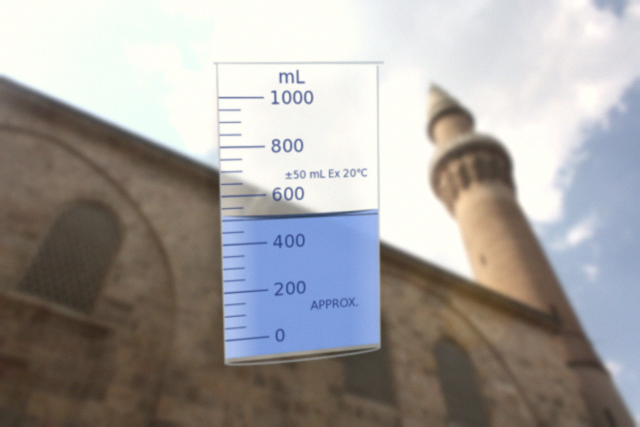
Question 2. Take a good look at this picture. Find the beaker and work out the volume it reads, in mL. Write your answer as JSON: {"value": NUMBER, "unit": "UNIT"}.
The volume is {"value": 500, "unit": "mL"}
